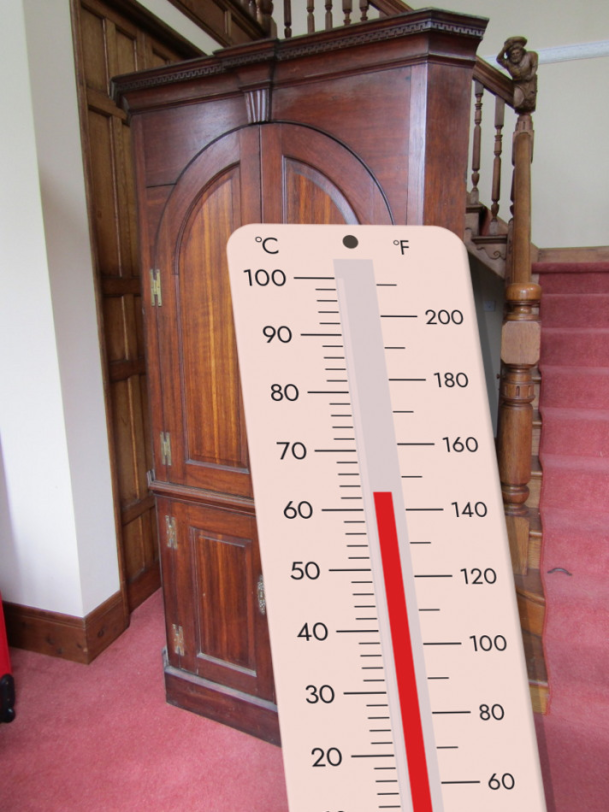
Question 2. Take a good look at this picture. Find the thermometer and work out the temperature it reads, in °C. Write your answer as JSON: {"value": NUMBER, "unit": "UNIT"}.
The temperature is {"value": 63, "unit": "°C"}
